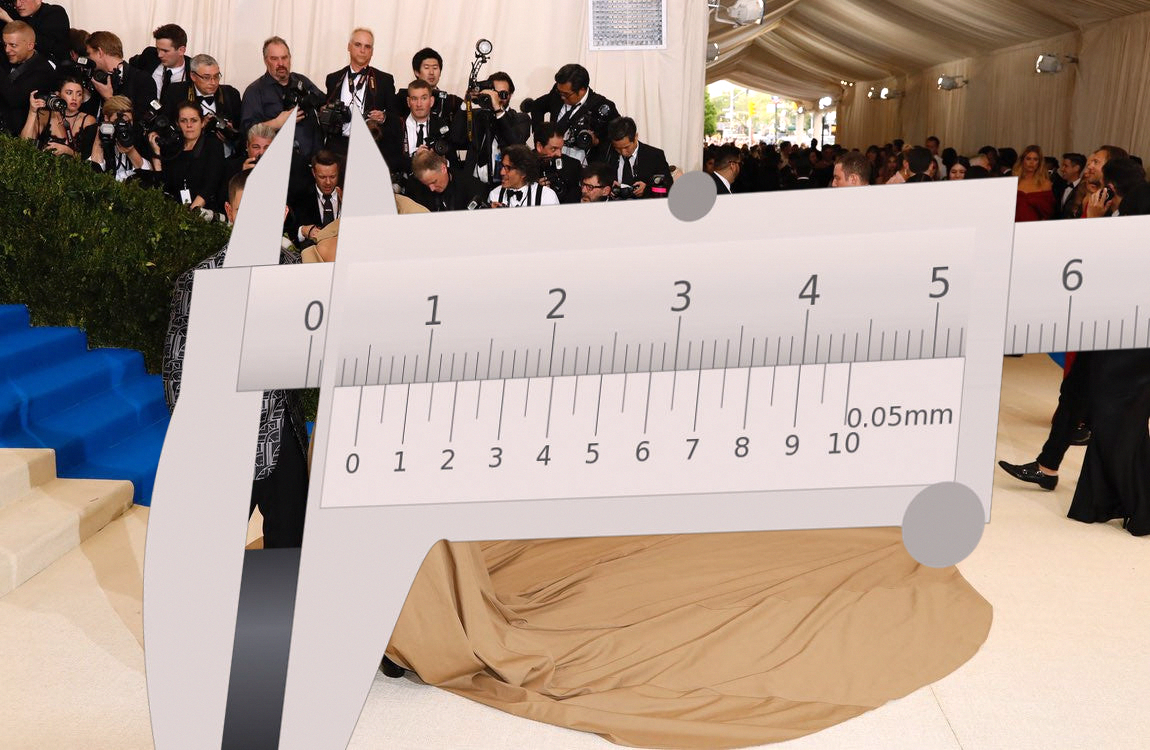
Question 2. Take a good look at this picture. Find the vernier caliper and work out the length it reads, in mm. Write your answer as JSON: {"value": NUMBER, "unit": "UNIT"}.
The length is {"value": 4.7, "unit": "mm"}
